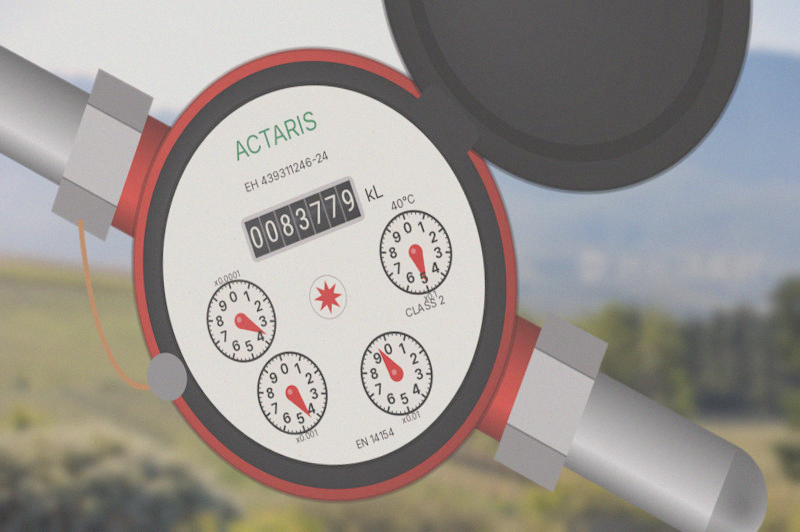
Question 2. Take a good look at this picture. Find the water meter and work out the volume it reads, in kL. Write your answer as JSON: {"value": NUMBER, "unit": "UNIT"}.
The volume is {"value": 83779.4943, "unit": "kL"}
